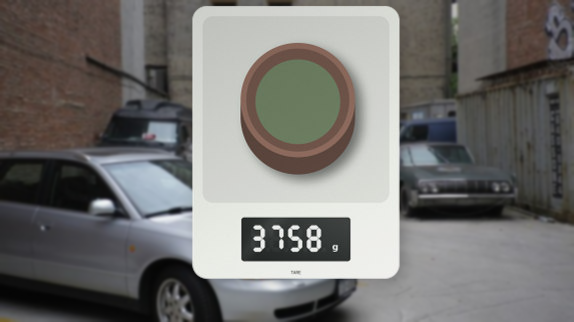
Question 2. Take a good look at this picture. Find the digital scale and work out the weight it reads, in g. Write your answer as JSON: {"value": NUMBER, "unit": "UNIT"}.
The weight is {"value": 3758, "unit": "g"}
